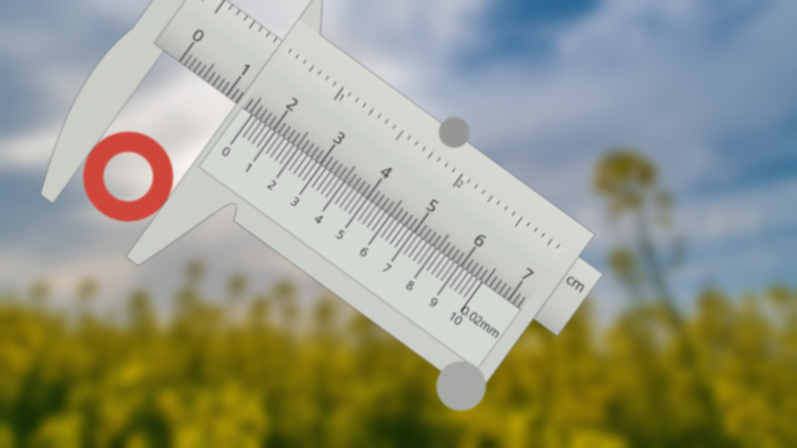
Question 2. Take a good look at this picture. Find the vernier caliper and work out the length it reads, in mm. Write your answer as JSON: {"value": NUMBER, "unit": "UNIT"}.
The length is {"value": 15.5, "unit": "mm"}
